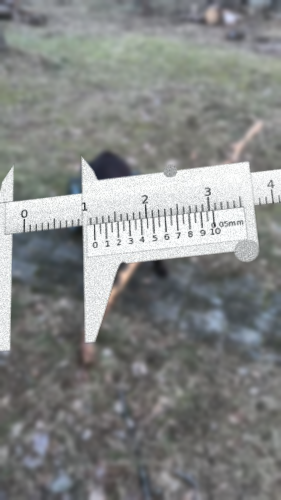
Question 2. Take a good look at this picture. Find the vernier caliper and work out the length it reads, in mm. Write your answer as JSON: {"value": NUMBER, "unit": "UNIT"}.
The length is {"value": 11.6, "unit": "mm"}
